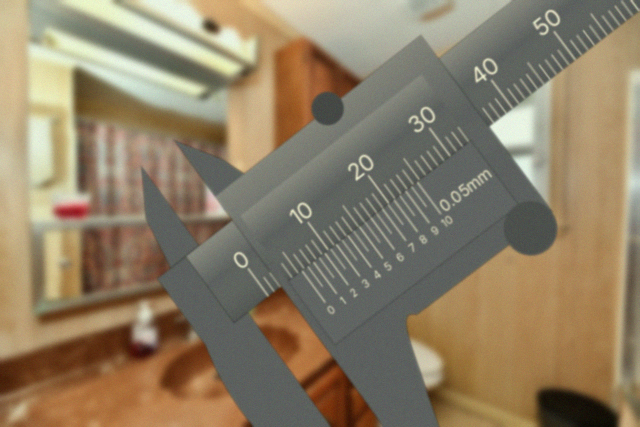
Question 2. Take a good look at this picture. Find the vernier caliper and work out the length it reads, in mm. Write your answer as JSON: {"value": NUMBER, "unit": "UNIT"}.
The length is {"value": 5.6, "unit": "mm"}
